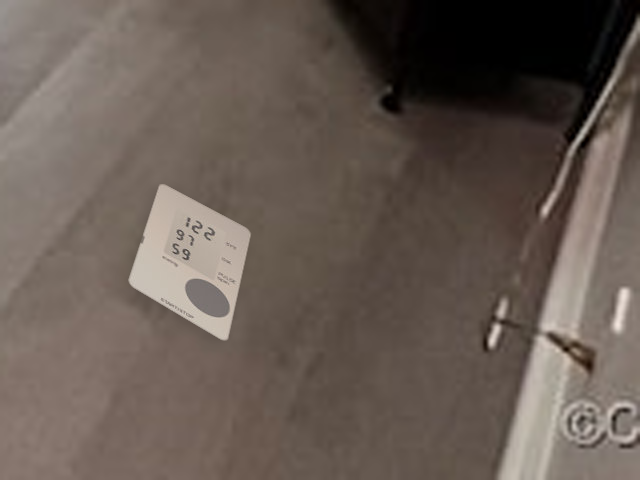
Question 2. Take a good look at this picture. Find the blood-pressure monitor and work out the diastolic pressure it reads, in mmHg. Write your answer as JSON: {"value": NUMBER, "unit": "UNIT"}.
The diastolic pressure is {"value": 97, "unit": "mmHg"}
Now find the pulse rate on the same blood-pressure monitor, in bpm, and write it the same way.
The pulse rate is {"value": 59, "unit": "bpm"}
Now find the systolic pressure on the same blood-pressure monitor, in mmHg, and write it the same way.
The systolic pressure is {"value": 122, "unit": "mmHg"}
